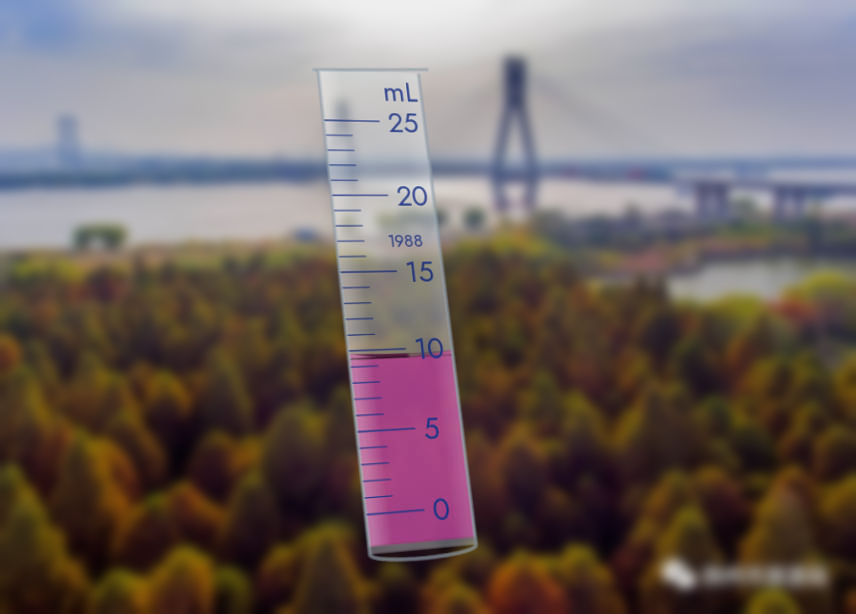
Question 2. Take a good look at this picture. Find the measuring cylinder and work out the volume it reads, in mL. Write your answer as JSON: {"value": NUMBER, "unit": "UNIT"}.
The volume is {"value": 9.5, "unit": "mL"}
